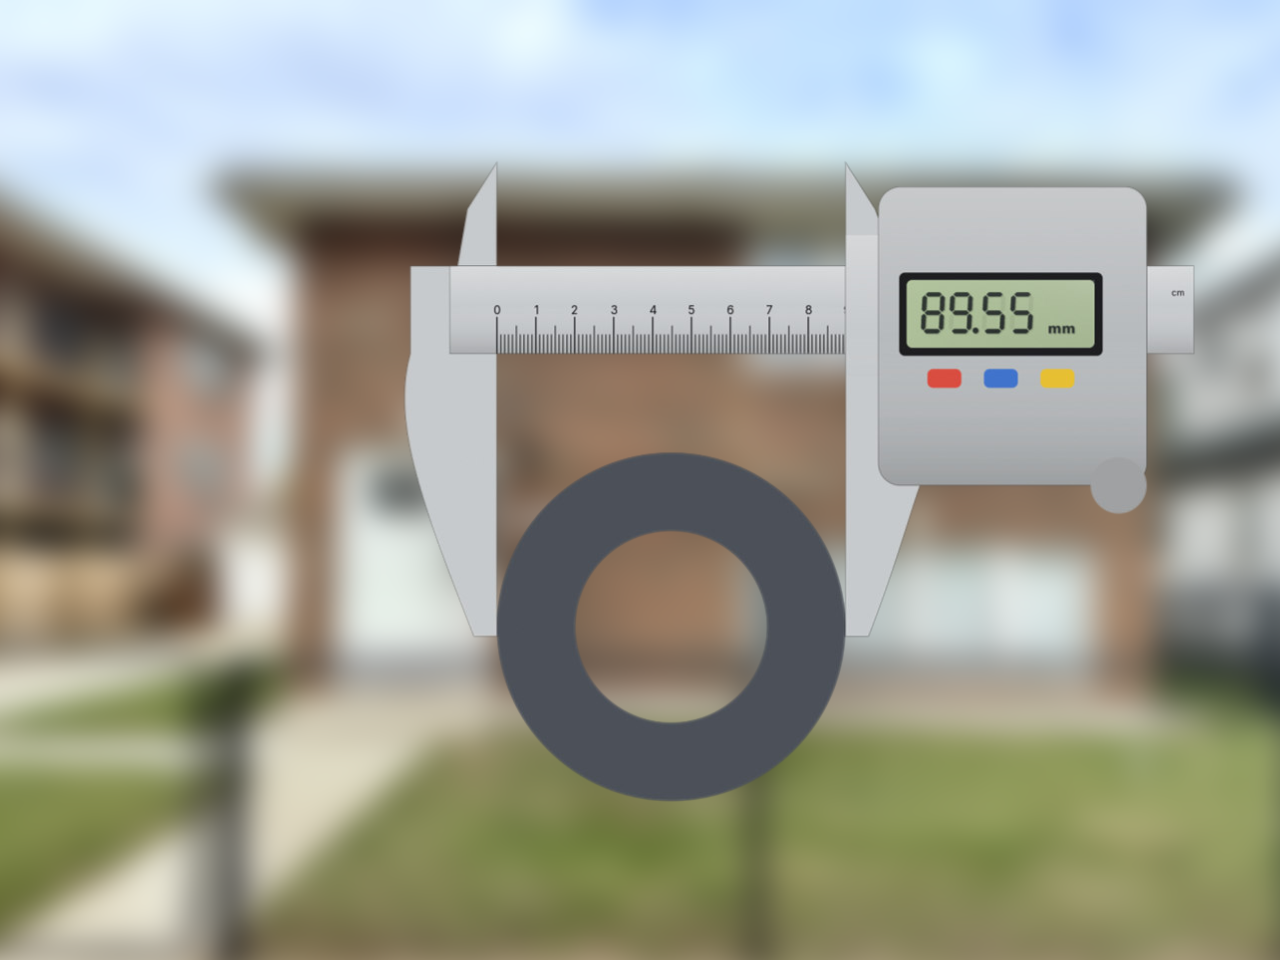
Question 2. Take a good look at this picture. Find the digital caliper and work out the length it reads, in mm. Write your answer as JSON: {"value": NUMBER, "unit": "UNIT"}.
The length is {"value": 89.55, "unit": "mm"}
